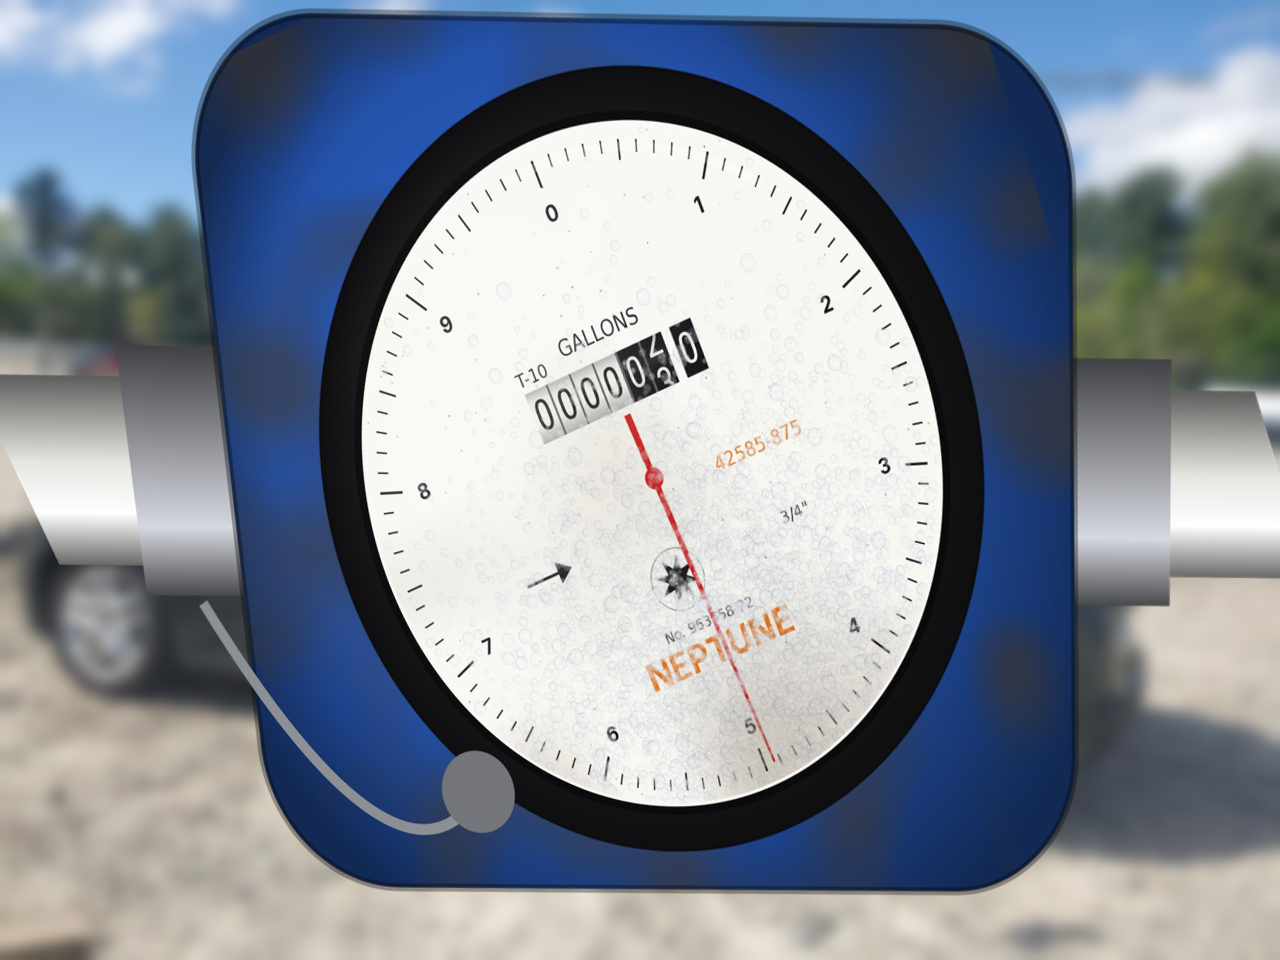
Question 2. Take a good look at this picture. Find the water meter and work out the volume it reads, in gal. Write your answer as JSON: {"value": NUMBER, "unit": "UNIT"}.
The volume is {"value": 24.9, "unit": "gal"}
